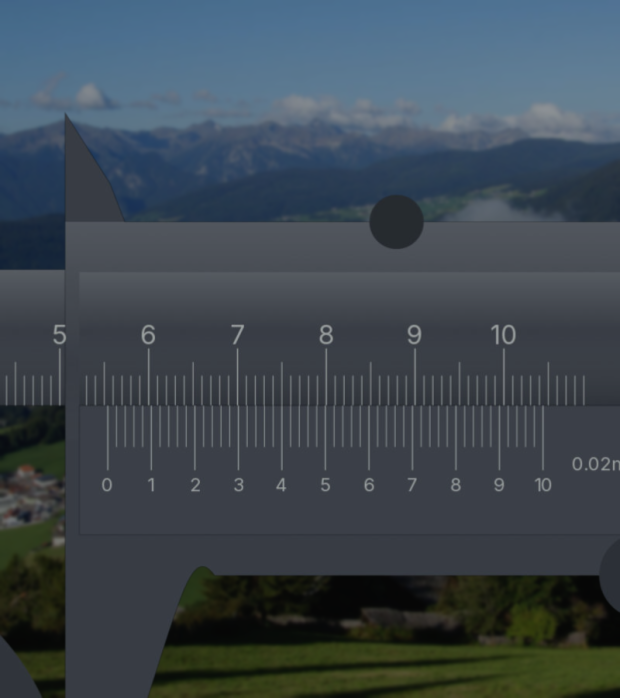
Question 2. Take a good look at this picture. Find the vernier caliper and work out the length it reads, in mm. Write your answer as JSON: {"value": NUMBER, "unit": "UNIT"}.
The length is {"value": 55.4, "unit": "mm"}
